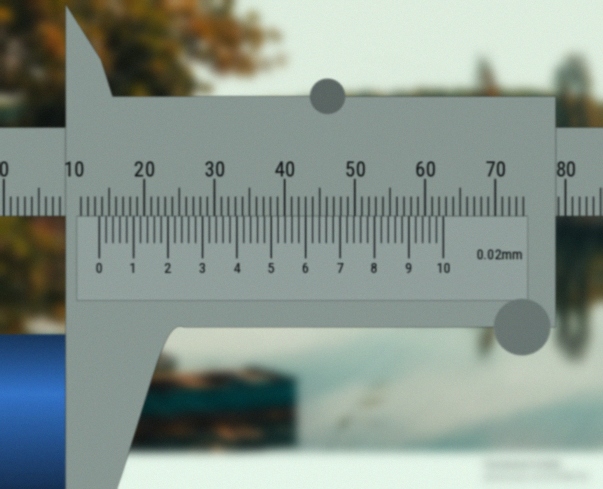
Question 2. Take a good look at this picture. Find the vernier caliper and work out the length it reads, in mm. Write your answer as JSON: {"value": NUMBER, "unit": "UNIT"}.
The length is {"value": 13.6, "unit": "mm"}
